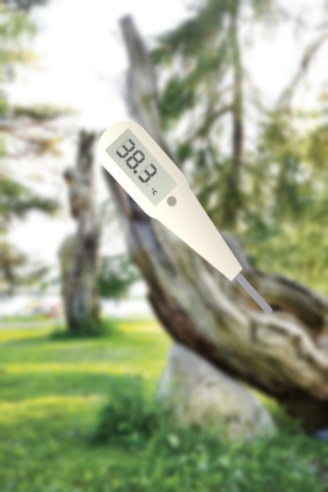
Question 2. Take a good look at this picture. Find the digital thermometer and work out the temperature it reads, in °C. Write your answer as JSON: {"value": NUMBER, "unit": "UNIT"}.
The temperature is {"value": 38.3, "unit": "°C"}
